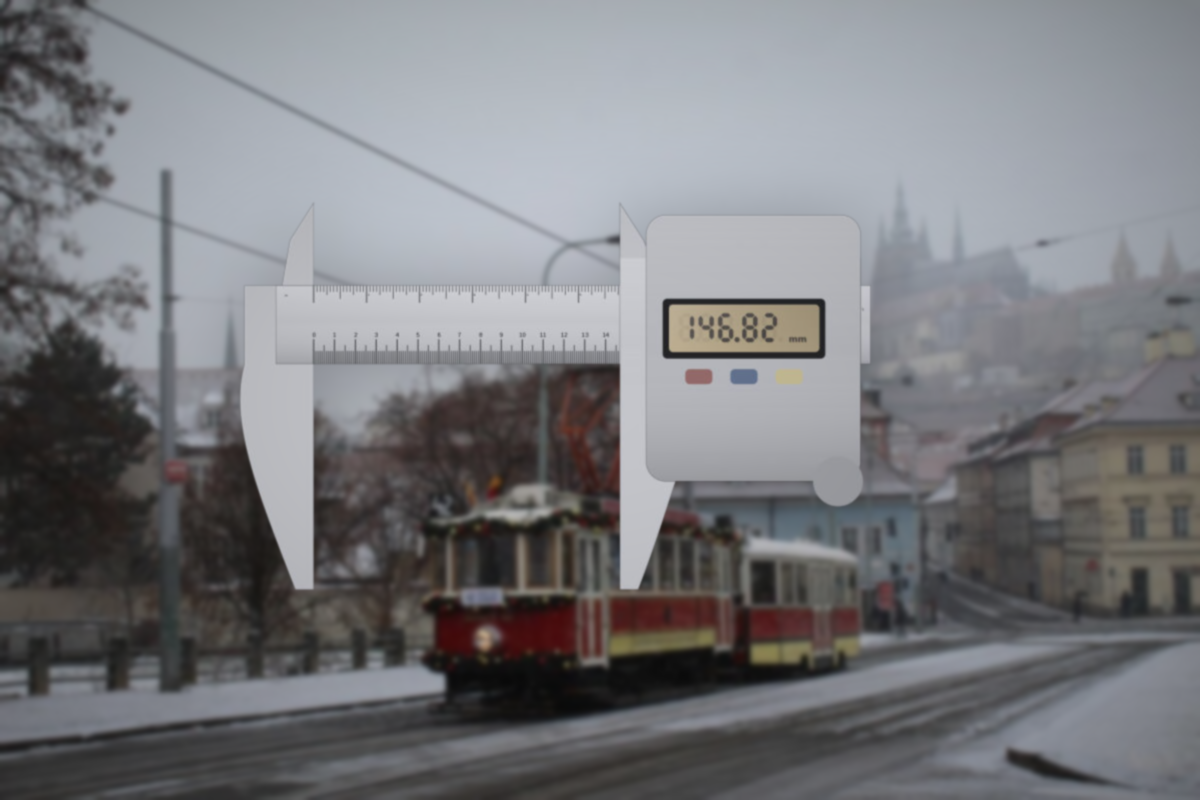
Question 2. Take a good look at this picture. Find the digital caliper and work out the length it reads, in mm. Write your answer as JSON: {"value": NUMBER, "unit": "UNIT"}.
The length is {"value": 146.82, "unit": "mm"}
